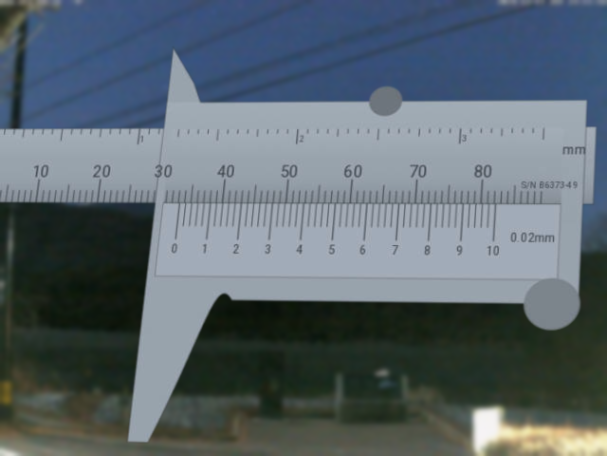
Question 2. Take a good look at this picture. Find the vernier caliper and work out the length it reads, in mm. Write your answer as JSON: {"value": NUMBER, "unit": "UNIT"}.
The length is {"value": 33.2, "unit": "mm"}
